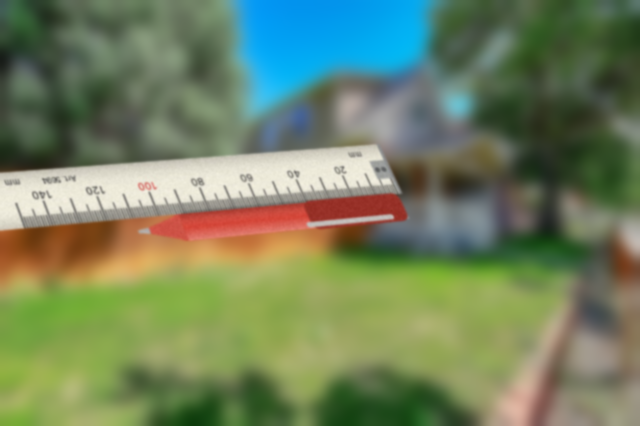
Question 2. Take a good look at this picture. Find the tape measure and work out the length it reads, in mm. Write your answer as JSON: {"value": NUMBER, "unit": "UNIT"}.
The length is {"value": 110, "unit": "mm"}
